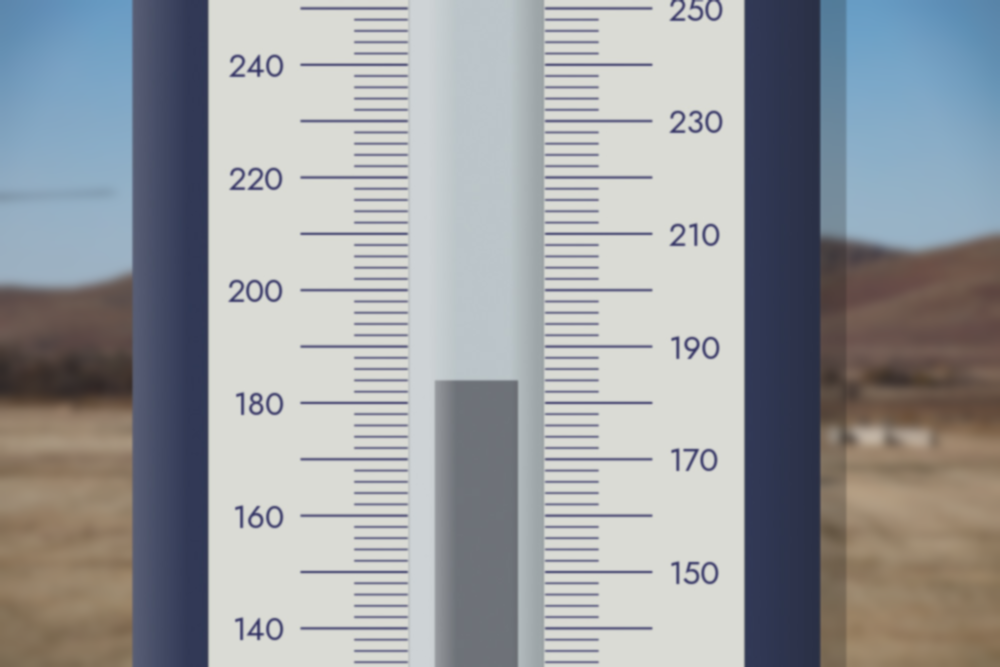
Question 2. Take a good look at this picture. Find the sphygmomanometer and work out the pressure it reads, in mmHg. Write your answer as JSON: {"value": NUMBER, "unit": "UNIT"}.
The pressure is {"value": 184, "unit": "mmHg"}
